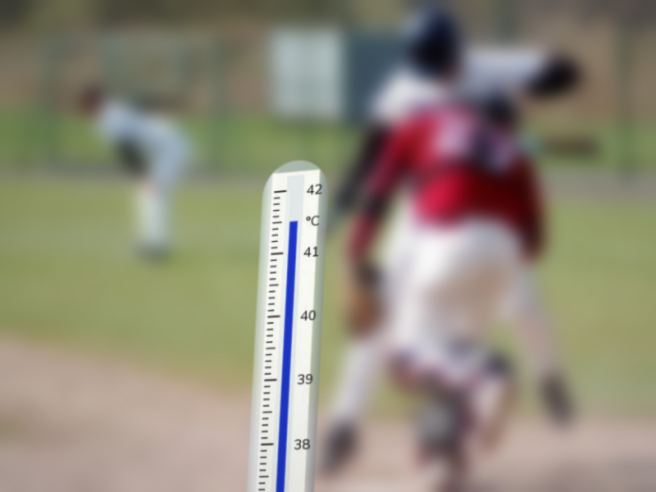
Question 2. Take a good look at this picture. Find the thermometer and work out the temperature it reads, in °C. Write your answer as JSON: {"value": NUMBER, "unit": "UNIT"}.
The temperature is {"value": 41.5, "unit": "°C"}
